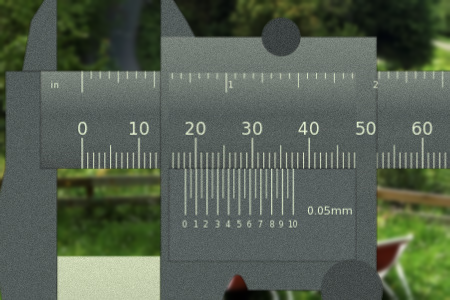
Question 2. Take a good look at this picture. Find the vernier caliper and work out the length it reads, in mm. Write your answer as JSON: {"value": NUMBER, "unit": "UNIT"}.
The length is {"value": 18.2, "unit": "mm"}
